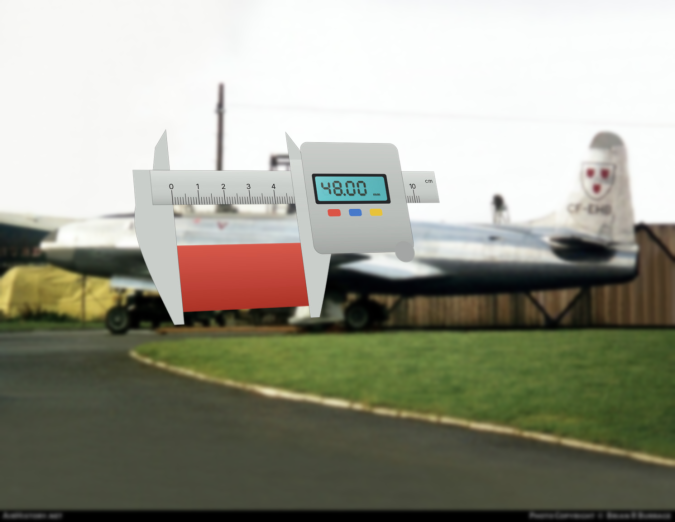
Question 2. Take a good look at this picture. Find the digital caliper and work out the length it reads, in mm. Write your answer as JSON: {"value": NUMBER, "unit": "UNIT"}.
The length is {"value": 48.00, "unit": "mm"}
